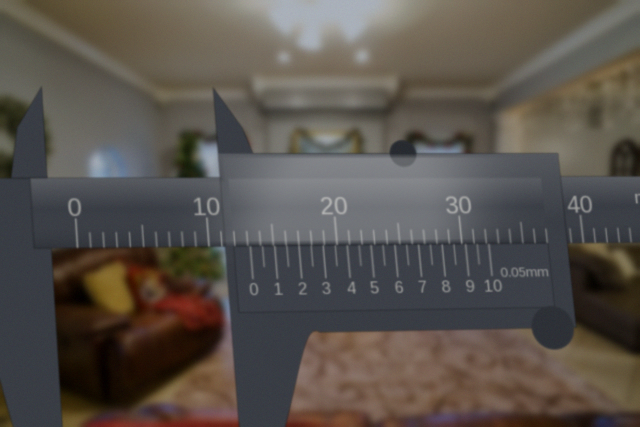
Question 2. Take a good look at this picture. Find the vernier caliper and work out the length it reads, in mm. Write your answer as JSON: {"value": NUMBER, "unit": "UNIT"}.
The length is {"value": 13.2, "unit": "mm"}
